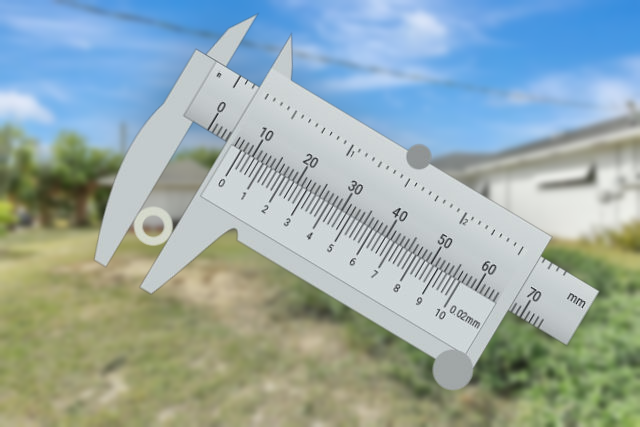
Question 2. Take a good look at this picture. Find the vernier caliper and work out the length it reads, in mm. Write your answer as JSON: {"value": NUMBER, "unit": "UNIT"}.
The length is {"value": 7.5, "unit": "mm"}
